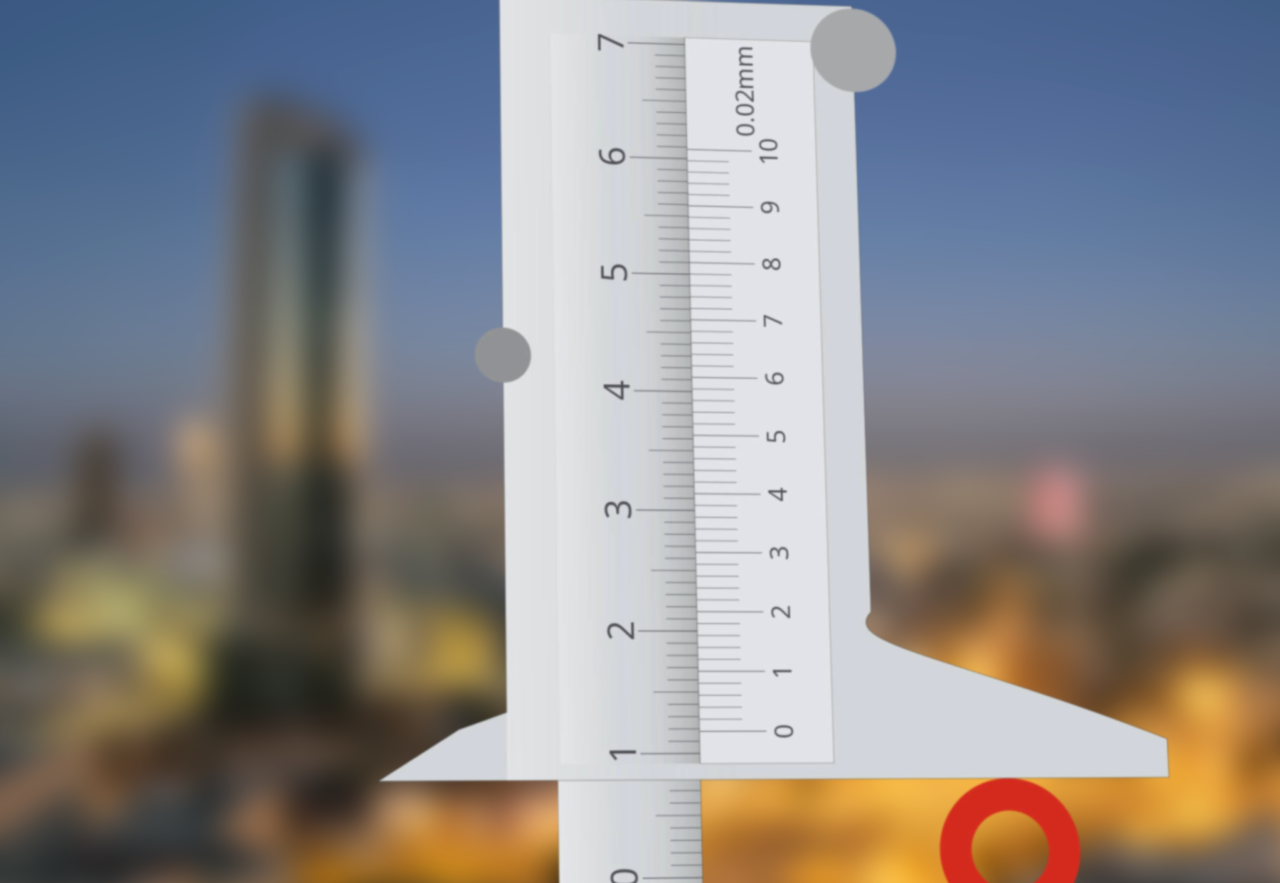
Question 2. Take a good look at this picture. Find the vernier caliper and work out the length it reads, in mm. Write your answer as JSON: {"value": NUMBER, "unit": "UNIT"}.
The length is {"value": 11.8, "unit": "mm"}
